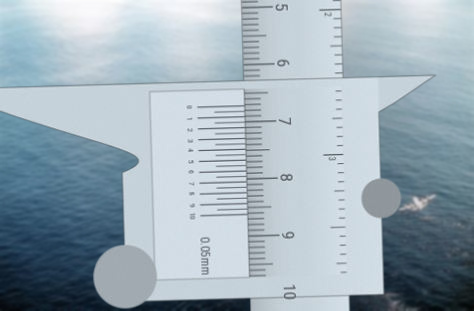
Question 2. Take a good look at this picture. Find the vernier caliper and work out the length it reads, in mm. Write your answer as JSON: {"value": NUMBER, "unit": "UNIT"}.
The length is {"value": 67.2, "unit": "mm"}
